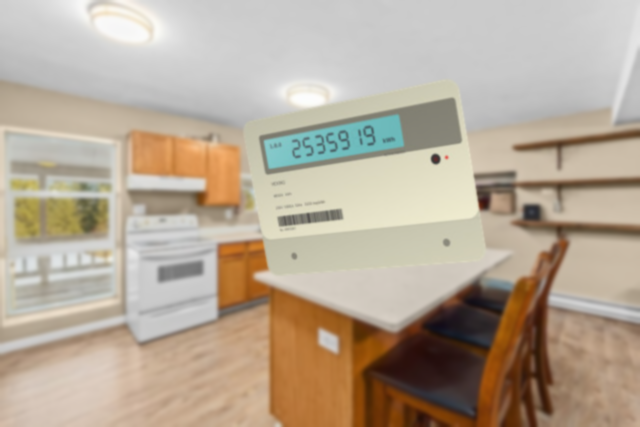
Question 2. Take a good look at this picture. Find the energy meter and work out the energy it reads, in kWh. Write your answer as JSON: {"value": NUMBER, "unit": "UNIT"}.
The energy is {"value": 2535919, "unit": "kWh"}
